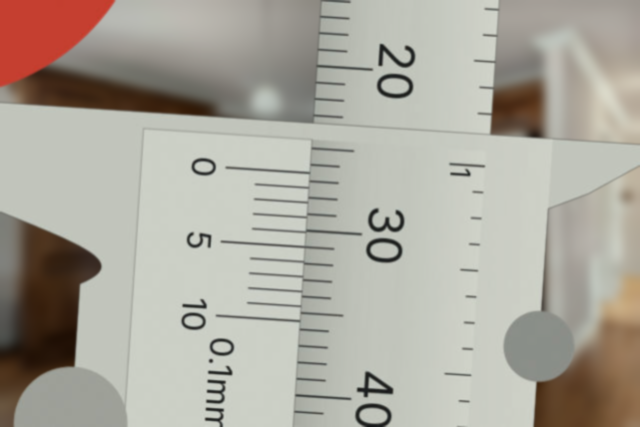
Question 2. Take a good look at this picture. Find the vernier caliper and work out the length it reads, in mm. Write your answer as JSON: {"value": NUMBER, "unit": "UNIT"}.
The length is {"value": 26.5, "unit": "mm"}
